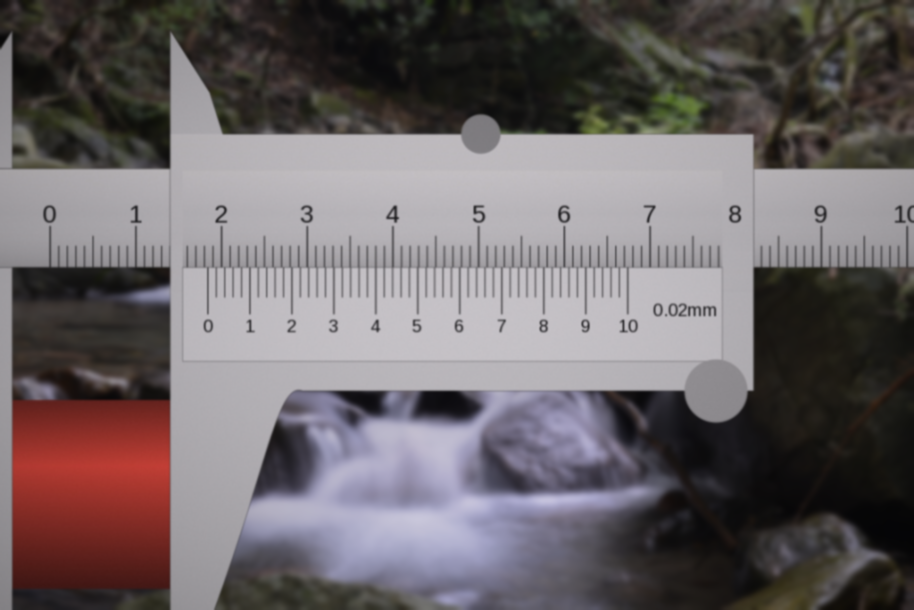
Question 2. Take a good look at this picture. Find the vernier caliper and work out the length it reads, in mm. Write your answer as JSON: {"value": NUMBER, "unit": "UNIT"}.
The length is {"value": 18.4, "unit": "mm"}
